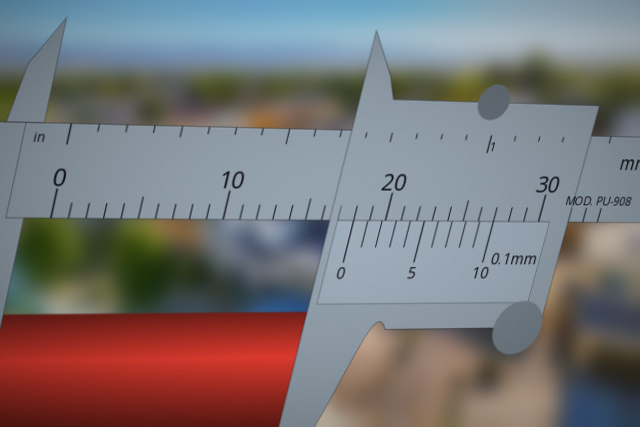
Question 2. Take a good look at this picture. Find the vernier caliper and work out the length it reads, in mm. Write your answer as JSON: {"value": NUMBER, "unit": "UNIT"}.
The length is {"value": 18.0, "unit": "mm"}
